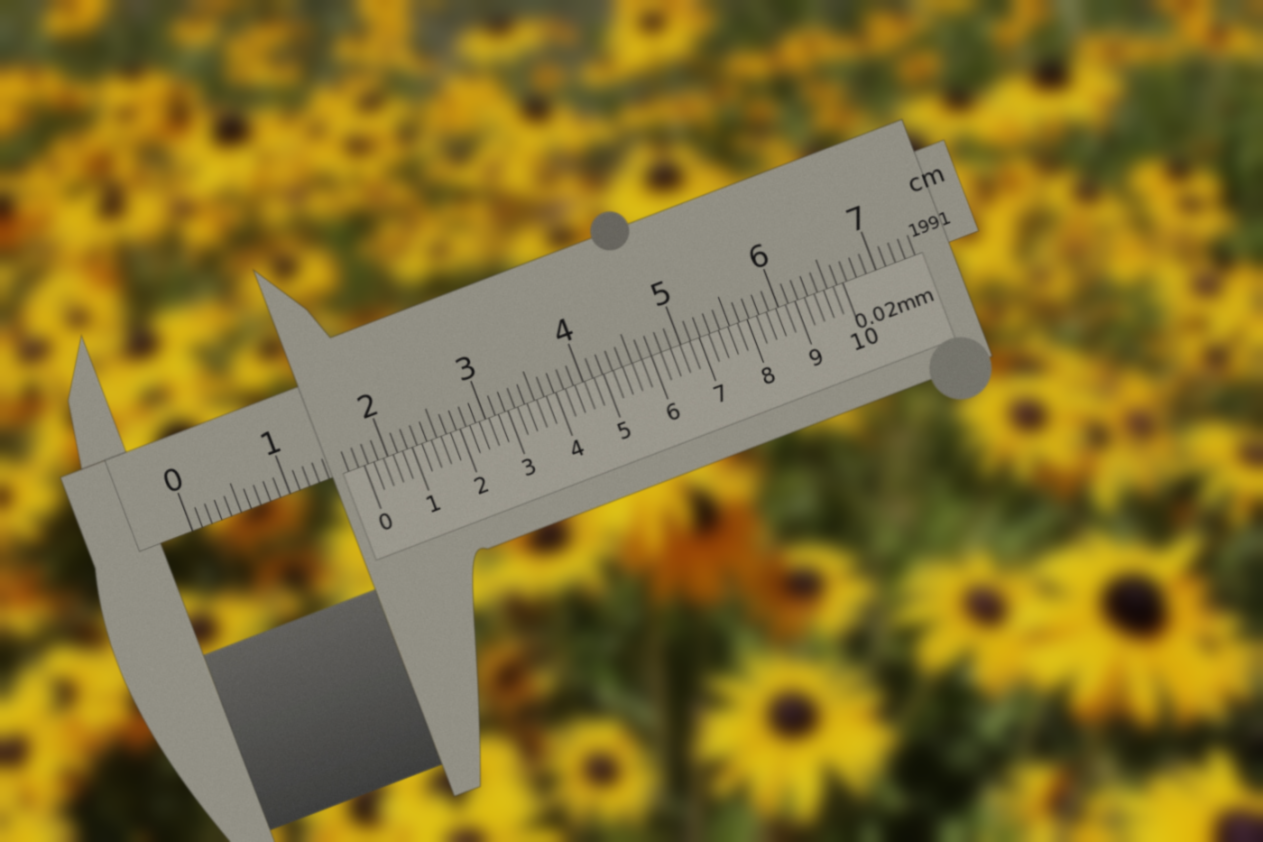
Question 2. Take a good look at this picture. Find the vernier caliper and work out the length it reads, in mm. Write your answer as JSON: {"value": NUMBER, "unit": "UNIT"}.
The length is {"value": 17.6, "unit": "mm"}
